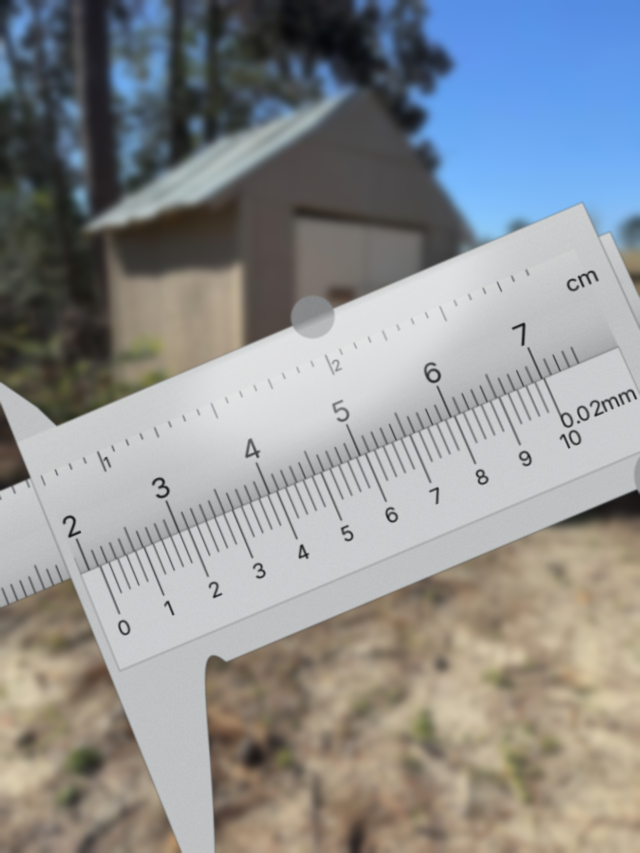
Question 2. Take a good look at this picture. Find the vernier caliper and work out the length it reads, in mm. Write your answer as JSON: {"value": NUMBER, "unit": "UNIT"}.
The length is {"value": 21.2, "unit": "mm"}
